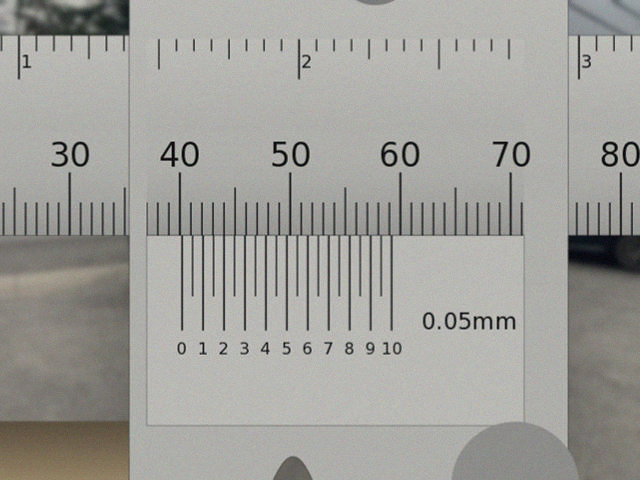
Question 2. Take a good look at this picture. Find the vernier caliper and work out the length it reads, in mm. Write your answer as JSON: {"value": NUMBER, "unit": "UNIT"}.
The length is {"value": 40.2, "unit": "mm"}
